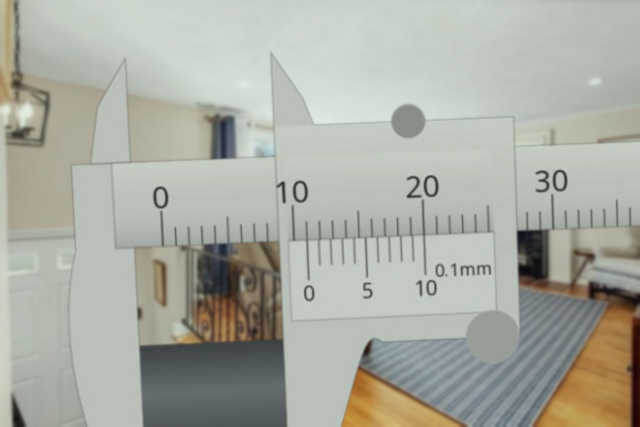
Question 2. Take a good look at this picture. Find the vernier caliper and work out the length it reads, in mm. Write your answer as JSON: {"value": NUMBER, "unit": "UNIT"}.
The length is {"value": 11.0, "unit": "mm"}
